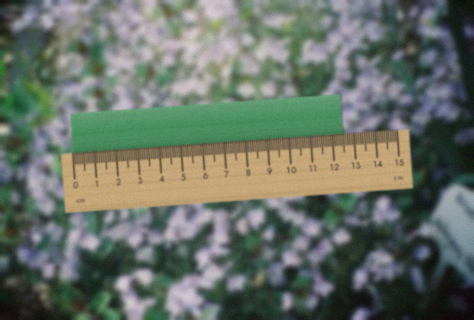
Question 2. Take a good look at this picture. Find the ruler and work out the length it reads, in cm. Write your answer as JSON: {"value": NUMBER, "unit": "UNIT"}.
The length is {"value": 12.5, "unit": "cm"}
